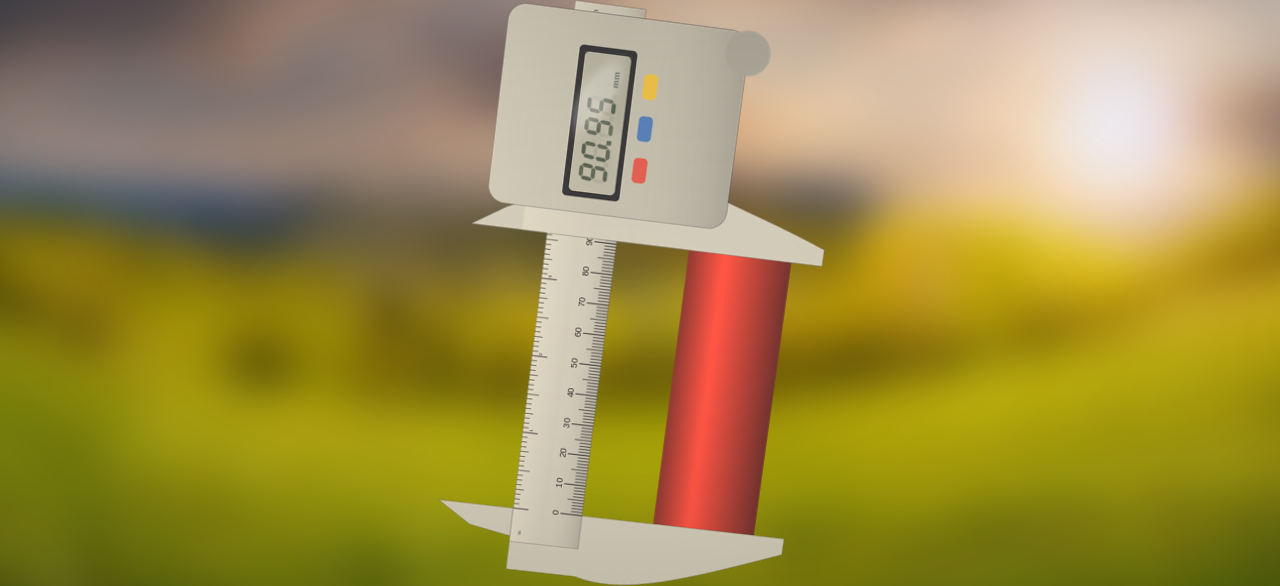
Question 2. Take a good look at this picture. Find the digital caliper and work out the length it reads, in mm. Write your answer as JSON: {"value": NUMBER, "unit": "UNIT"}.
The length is {"value": 90.95, "unit": "mm"}
